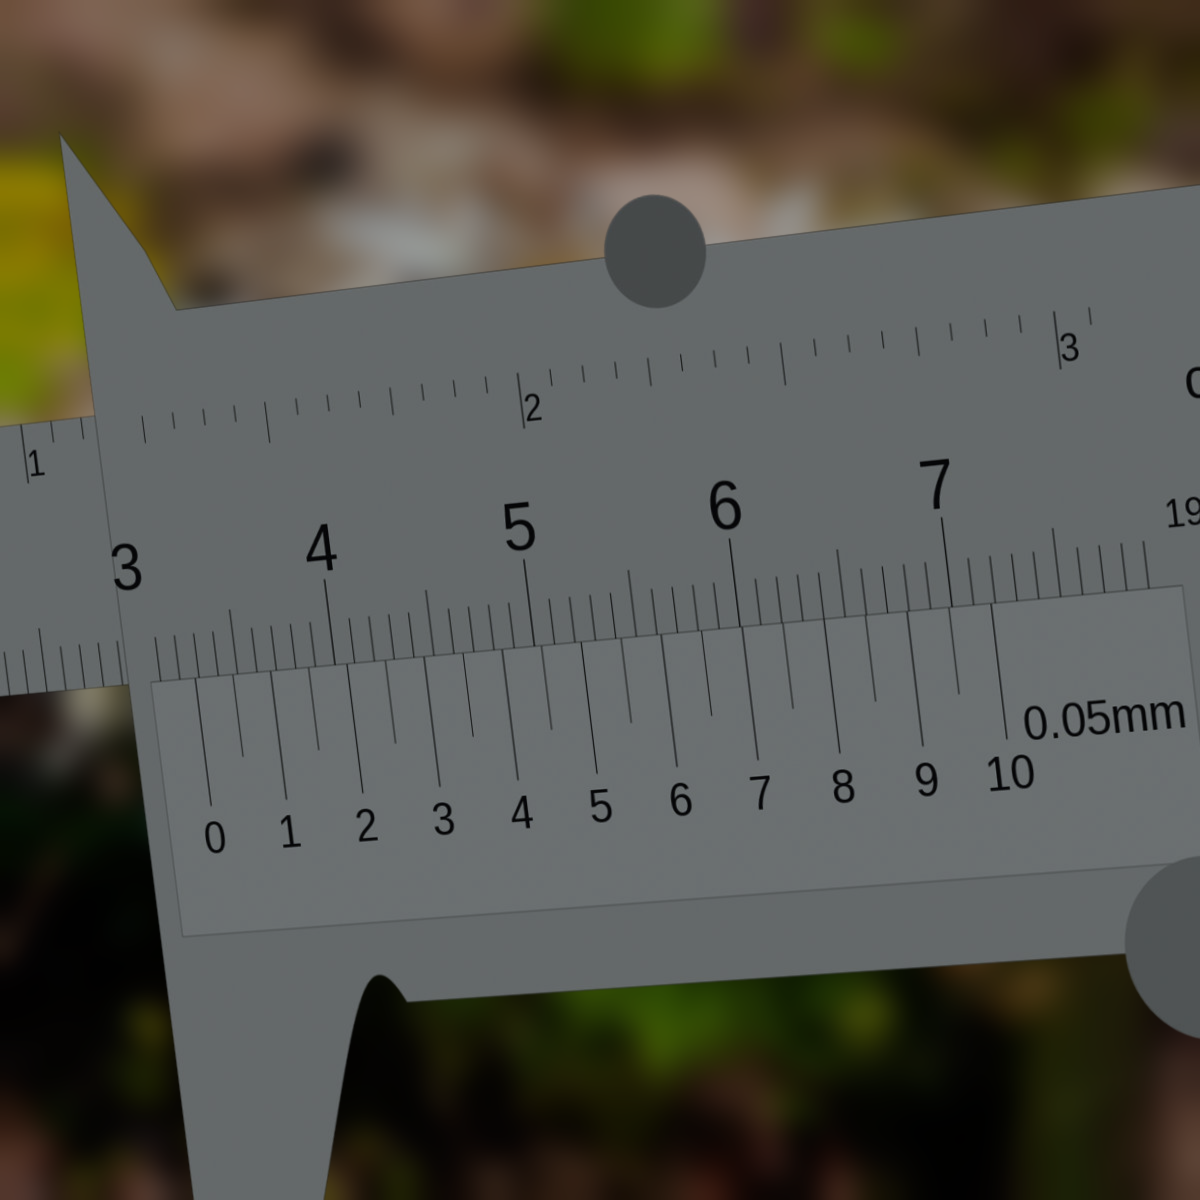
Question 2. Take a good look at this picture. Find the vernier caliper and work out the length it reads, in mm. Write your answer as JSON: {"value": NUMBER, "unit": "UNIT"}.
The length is {"value": 32.8, "unit": "mm"}
